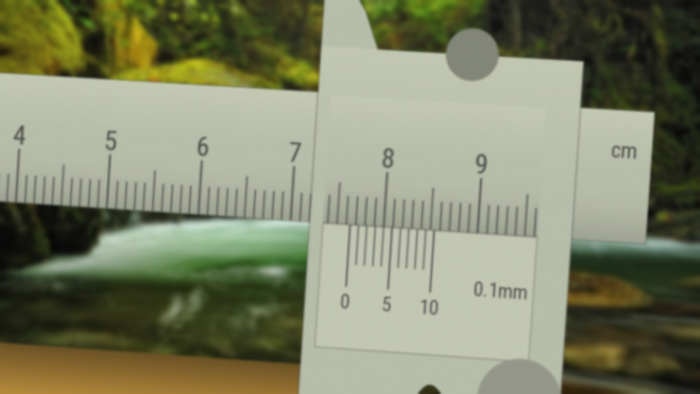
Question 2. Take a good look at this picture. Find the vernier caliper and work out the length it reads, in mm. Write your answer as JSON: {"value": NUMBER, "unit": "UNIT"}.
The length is {"value": 76.4, "unit": "mm"}
